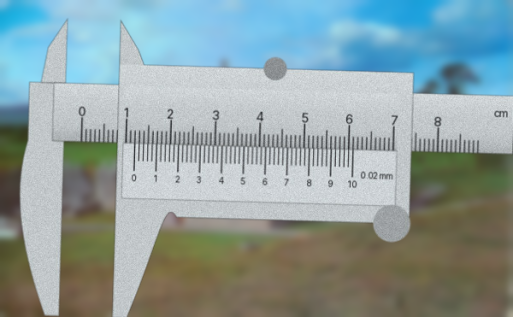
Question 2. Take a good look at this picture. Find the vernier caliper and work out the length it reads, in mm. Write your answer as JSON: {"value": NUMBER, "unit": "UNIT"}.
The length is {"value": 12.0, "unit": "mm"}
